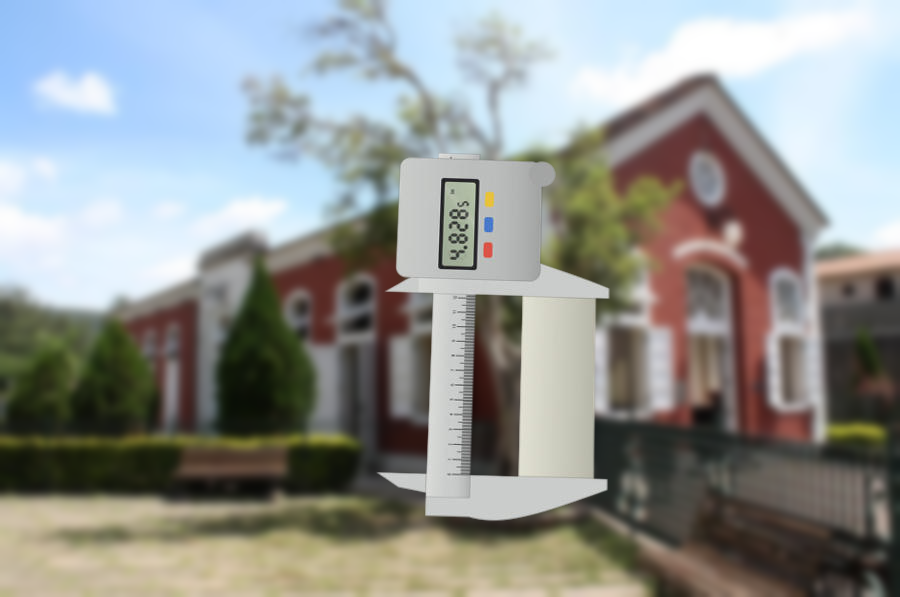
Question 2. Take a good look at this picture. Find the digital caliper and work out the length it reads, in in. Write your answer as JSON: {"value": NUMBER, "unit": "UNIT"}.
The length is {"value": 4.8285, "unit": "in"}
